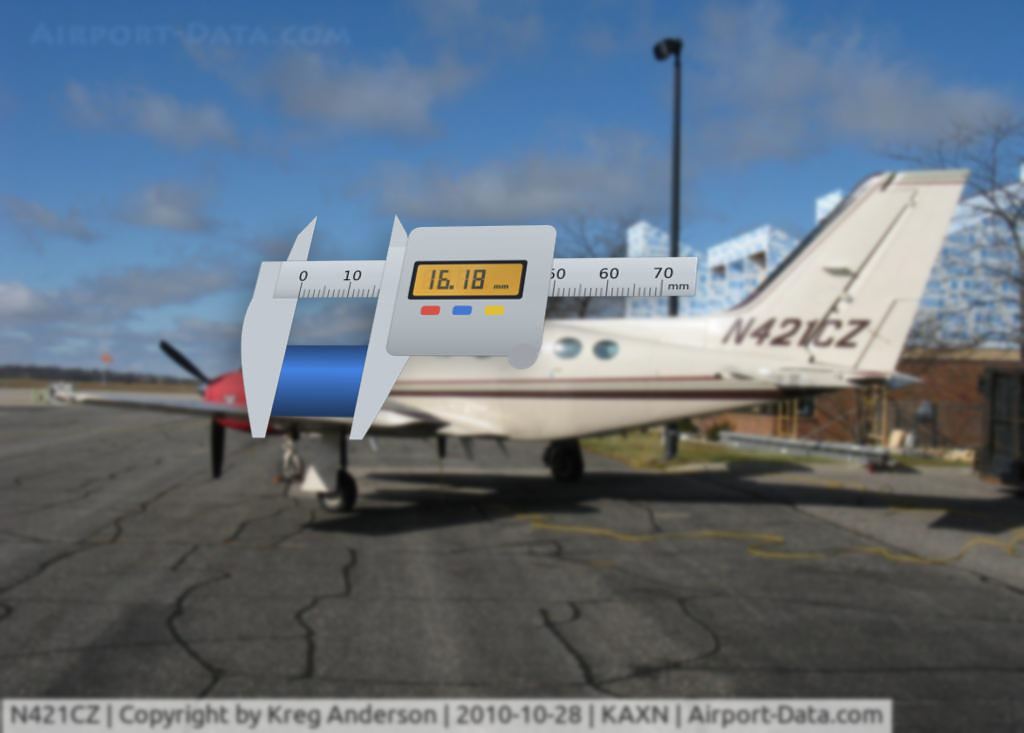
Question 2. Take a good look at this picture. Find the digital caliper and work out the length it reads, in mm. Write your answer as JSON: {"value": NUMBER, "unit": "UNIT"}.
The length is {"value": 16.18, "unit": "mm"}
